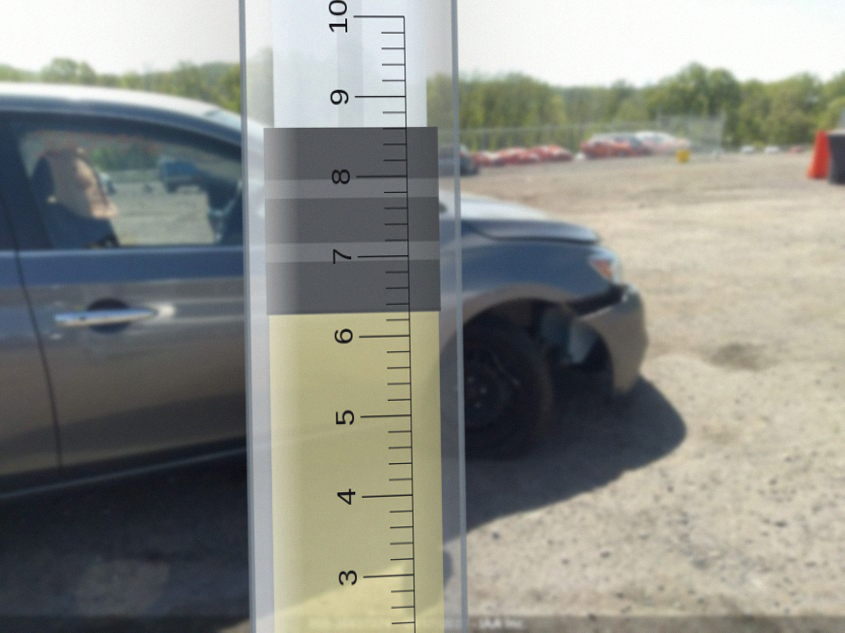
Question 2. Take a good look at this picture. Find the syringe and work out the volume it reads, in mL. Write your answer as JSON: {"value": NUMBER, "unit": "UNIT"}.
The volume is {"value": 6.3, "unit": "mL"}
